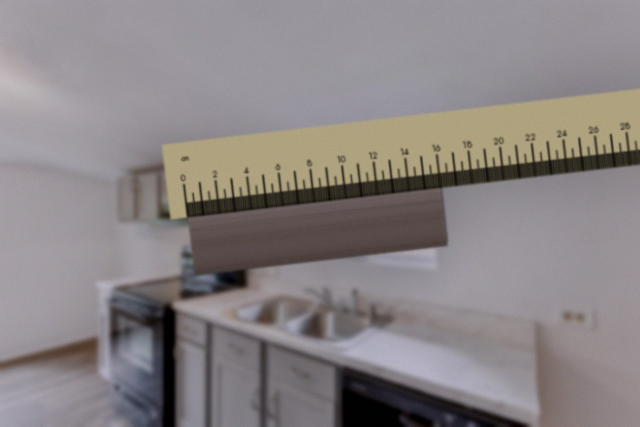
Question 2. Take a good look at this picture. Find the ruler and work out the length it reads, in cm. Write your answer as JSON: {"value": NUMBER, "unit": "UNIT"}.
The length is {"value": 16, "unit": "cm"}
